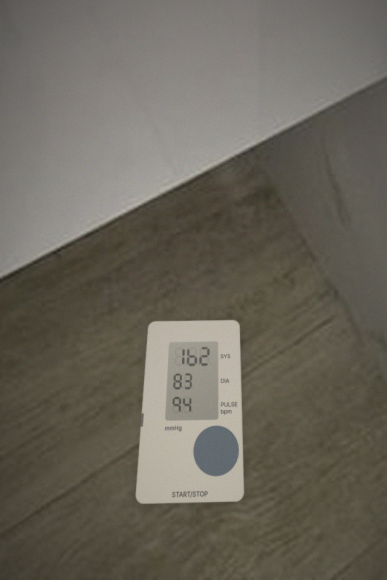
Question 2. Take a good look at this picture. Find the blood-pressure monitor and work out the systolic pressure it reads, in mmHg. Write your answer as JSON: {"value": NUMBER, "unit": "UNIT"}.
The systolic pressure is {"value": 162, "unit": "mmHg"}
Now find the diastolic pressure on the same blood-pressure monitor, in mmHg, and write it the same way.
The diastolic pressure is {"value": 83, "unit": "mmHg"}
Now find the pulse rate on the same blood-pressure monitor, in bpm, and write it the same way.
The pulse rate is {"value": 94, "unit": "bpm"}
